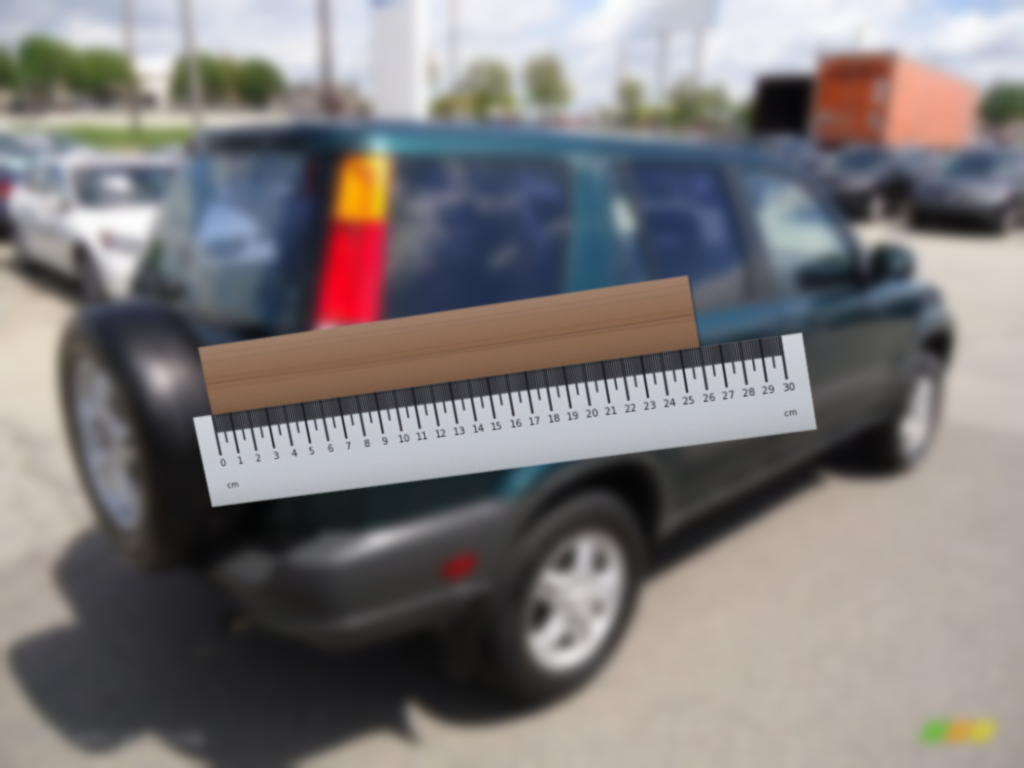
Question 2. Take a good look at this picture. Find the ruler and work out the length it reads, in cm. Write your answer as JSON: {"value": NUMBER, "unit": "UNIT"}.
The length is {"value": 26, "unit": "cm"}
